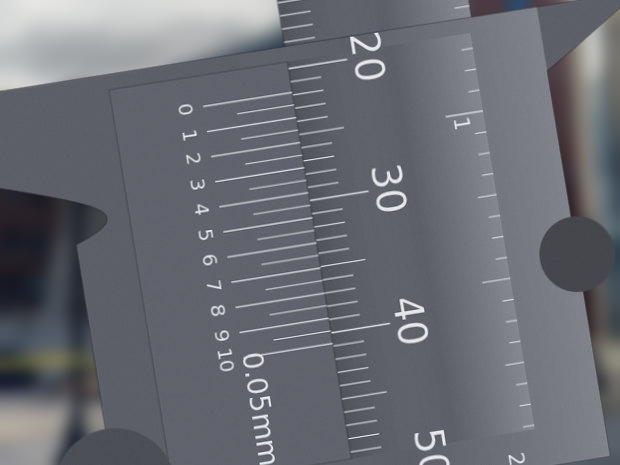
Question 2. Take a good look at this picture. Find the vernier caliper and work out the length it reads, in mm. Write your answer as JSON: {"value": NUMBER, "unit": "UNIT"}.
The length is {"value": 21.8, "unit": "mm"}
